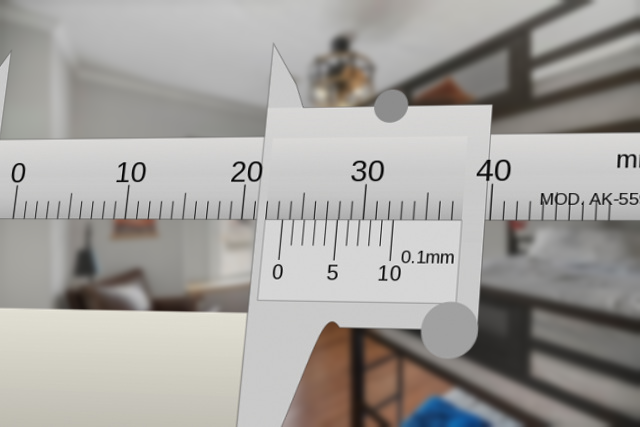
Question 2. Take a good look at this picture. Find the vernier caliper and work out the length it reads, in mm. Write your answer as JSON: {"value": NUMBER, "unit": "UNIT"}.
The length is {"value": 23.4, "unit": "mm"}
